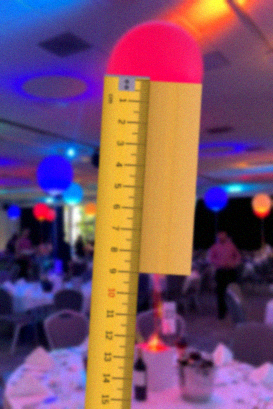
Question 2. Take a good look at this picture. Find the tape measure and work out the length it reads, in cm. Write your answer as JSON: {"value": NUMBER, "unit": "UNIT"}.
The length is {"value": 9, "unit": "cm"}
